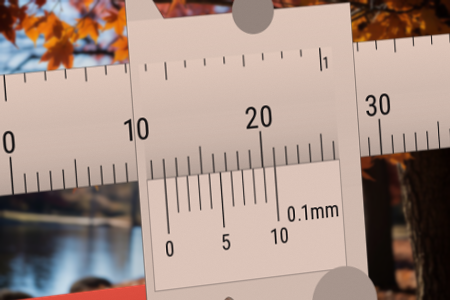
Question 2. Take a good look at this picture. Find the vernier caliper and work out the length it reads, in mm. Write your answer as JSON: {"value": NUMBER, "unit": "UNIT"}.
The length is {"value": 12.0, "unit": "mm"}
